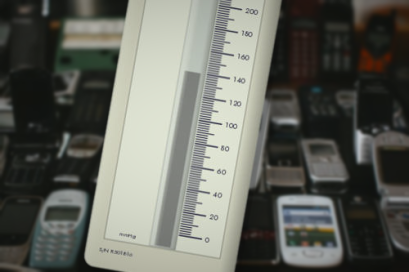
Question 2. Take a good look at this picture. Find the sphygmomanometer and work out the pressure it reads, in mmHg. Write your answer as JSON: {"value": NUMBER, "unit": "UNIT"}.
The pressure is {"value": 140, "unit": "mmHg"}
